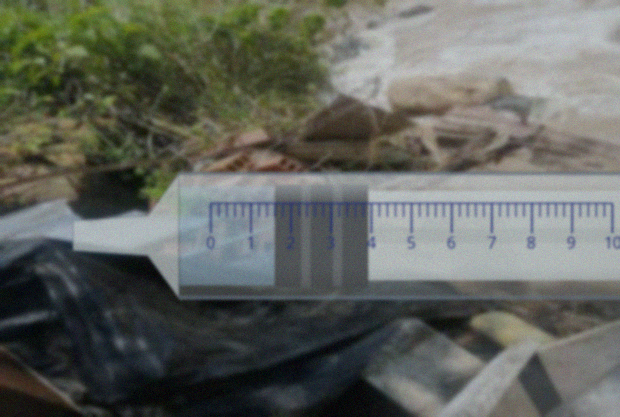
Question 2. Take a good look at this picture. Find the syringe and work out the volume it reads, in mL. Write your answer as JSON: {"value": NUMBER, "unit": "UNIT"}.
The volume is {"value": 1.6, "unit": "mL"}
